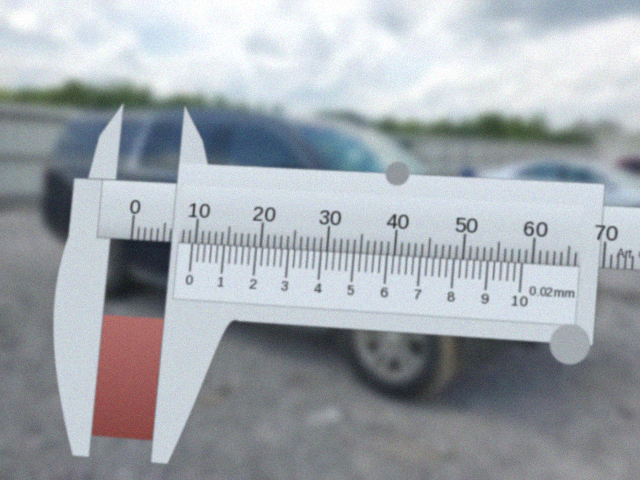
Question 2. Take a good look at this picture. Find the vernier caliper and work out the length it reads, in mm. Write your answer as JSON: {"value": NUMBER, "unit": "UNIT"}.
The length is {"value": 9.5, "unit": "mm"}
